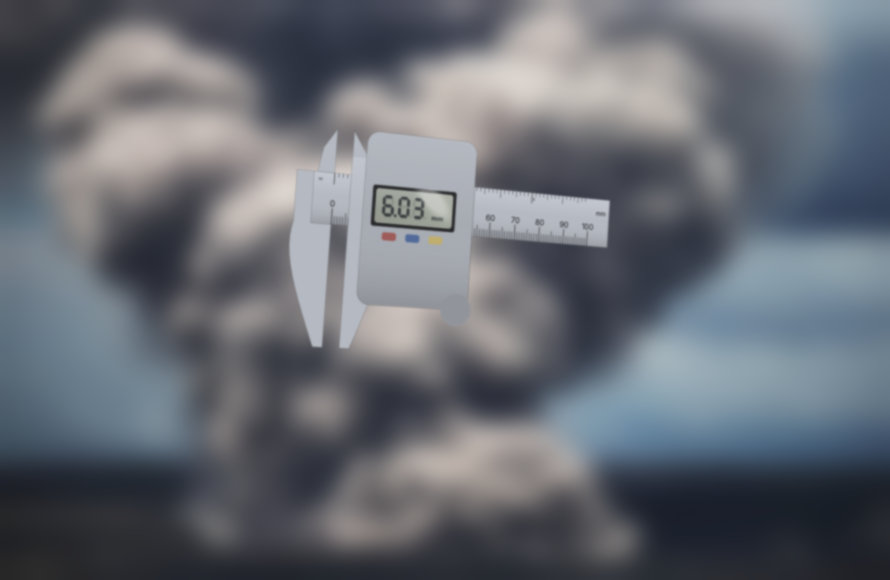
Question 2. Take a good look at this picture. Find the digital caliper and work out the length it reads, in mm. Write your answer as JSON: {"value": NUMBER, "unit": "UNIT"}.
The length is {"value": 6.03, "unit": "mm"}
